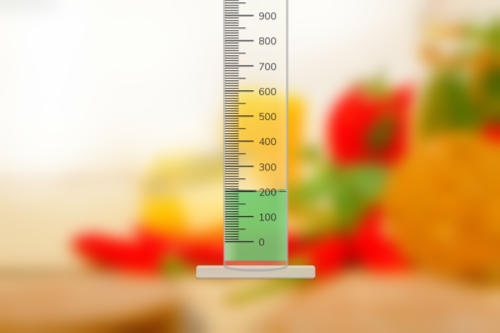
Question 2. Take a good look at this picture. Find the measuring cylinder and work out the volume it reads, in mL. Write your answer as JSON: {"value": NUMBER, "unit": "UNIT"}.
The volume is {"value": 200, "unit": "mL"}
